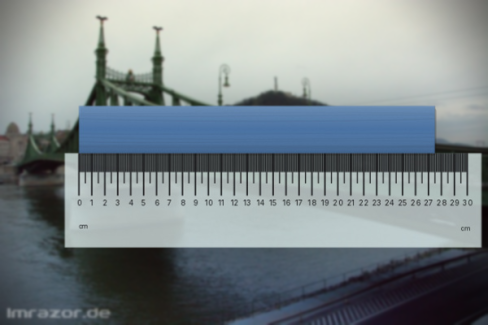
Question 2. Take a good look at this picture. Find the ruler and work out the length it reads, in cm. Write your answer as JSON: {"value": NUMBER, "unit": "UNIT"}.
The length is {"value": 27.5, "unit": "cm"}
